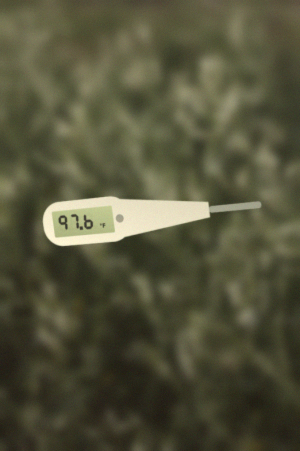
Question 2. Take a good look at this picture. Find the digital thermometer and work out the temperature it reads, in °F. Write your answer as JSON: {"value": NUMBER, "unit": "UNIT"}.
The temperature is {"value": 97.6, "unit": "°F"}
